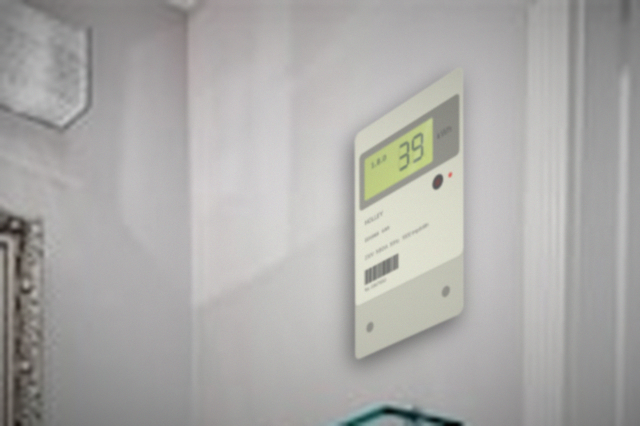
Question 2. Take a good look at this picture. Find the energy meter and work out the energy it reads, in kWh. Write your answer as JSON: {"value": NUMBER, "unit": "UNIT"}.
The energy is {"value": 39, "unit": "kWh"}
